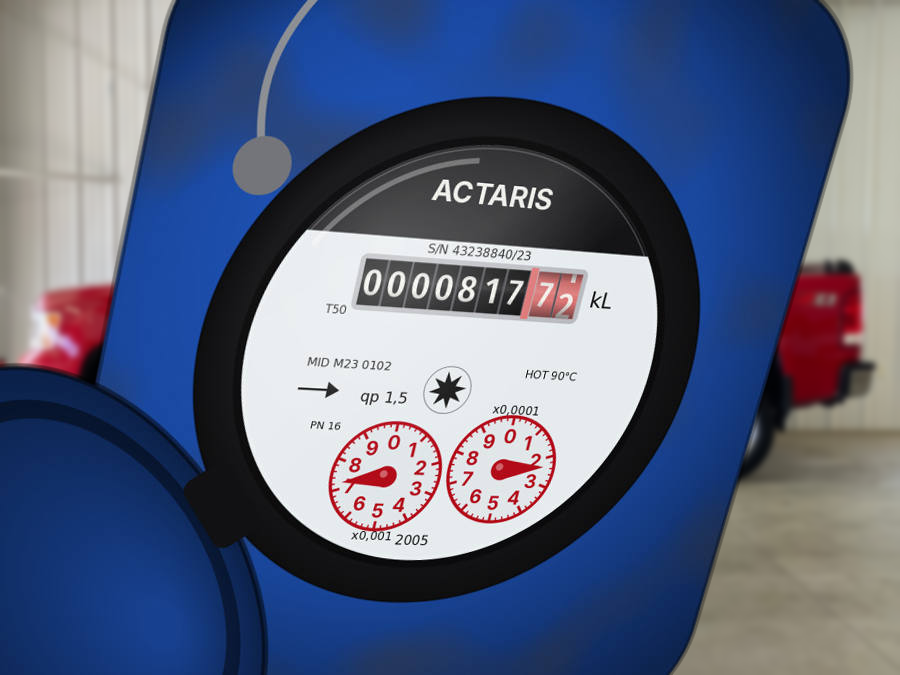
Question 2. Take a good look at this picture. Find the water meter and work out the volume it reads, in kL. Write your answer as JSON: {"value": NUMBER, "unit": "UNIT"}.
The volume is {"value": 817.7172, "unit": "kL"}
